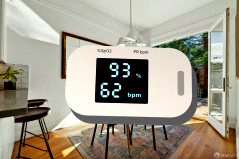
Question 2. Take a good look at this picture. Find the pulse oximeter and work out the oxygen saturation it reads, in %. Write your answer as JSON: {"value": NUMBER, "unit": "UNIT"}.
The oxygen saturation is {"value": 93, "unit": "%"}
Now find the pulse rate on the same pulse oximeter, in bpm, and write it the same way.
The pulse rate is {"value": 62, "unit": "bpm"}
